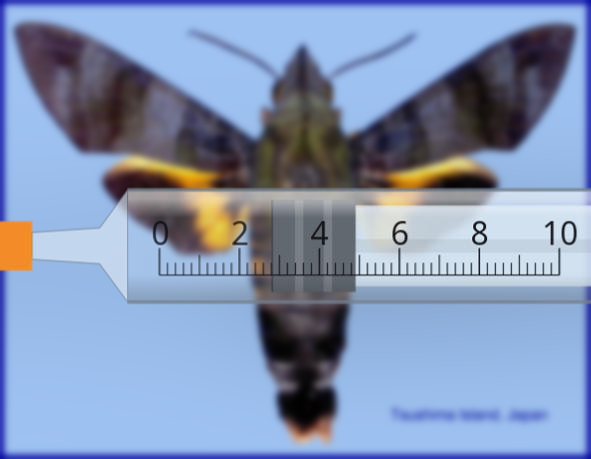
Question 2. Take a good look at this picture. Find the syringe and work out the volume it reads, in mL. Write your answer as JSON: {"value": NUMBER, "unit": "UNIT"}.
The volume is {"value": 2.8, "unit": "mL"}
